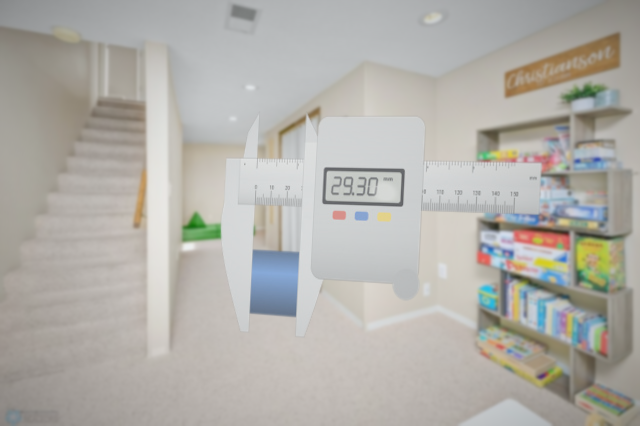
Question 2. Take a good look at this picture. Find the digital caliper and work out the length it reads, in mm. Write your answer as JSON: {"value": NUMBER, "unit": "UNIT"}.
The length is {"value": 29.30, "unit": "mm"}
